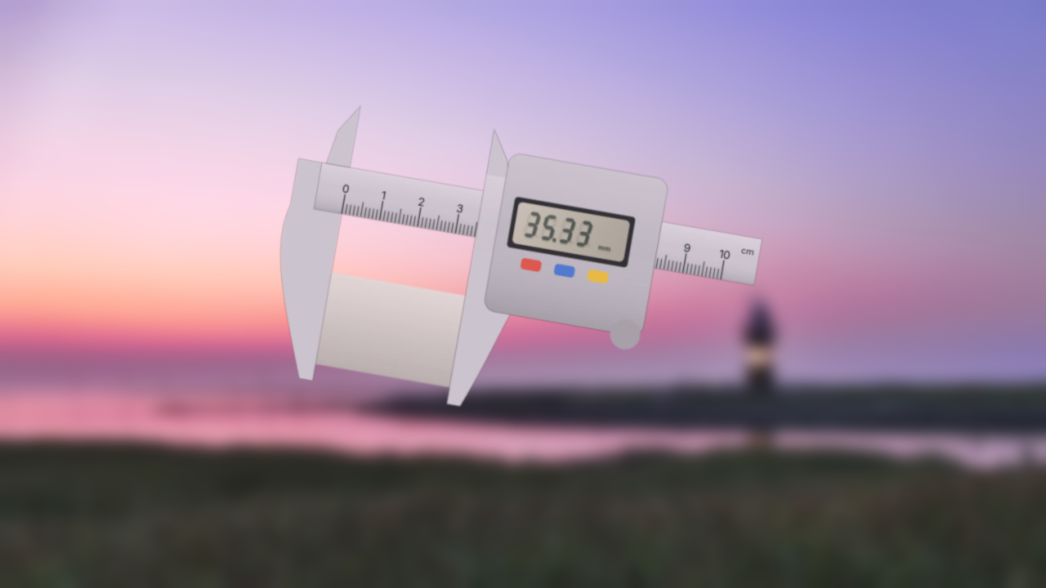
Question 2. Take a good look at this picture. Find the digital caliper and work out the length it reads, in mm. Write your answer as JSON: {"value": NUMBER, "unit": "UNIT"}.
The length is {"value": 35.33, "unit": "mm"}
